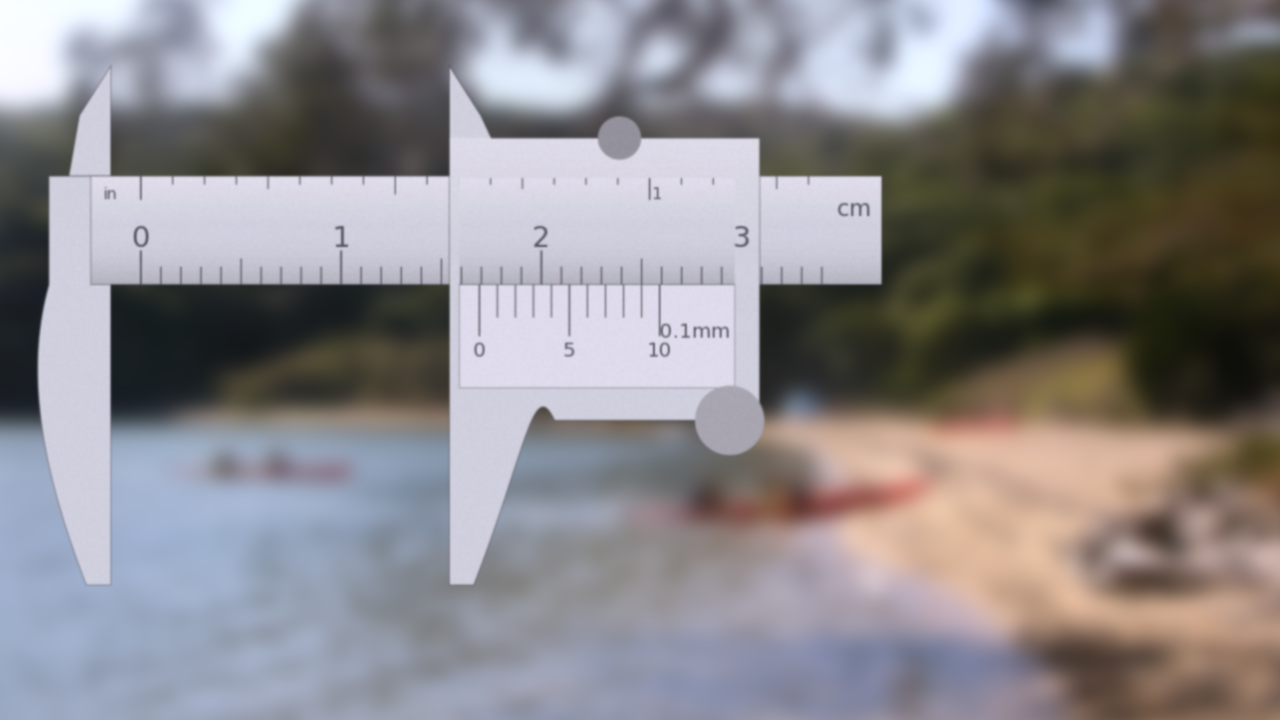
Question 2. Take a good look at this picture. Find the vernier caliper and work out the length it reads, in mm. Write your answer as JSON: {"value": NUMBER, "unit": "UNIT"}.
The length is {"value": 16.9, "unit": "mm"}
